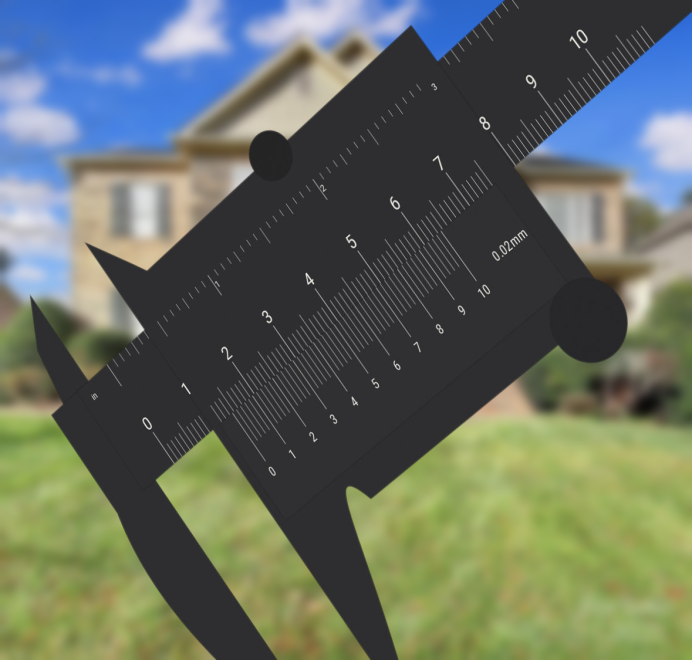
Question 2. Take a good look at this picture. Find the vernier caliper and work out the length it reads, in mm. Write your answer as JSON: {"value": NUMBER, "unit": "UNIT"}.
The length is {"value": 14.6, "unit": "mm"}
